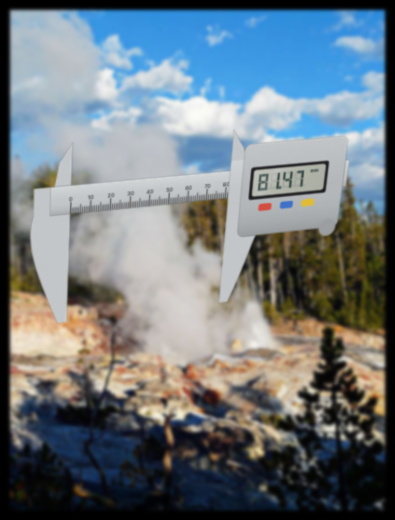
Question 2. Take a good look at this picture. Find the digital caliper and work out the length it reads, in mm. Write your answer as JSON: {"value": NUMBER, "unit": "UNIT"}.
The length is {"value": 81.47, "unit": "mm"}
